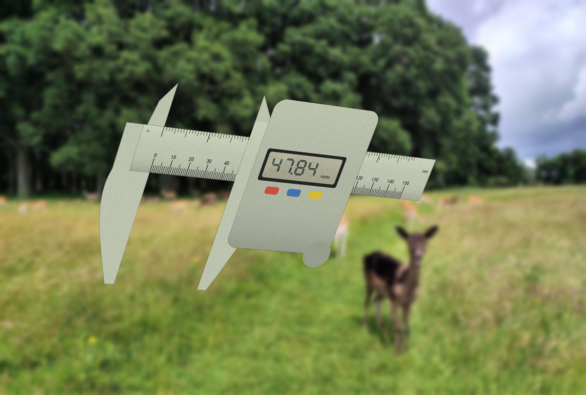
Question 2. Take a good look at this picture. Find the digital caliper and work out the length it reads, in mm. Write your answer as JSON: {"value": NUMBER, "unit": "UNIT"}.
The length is {"value": 47.84, "unit": "mm"}
